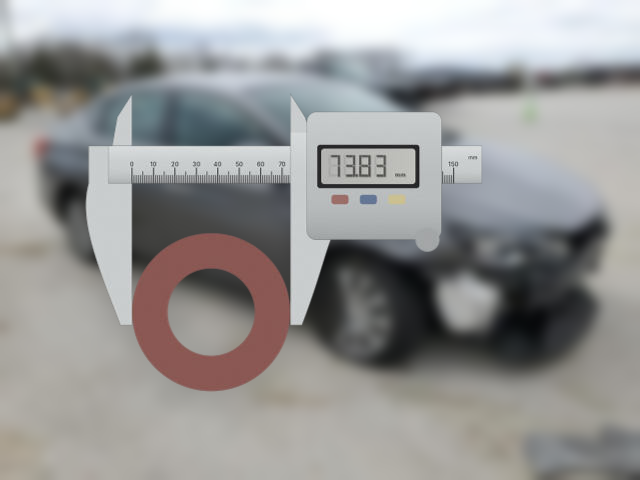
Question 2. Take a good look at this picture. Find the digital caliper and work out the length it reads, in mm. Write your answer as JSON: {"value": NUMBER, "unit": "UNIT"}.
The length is {"value": 73.83, "unit": "mm"}
